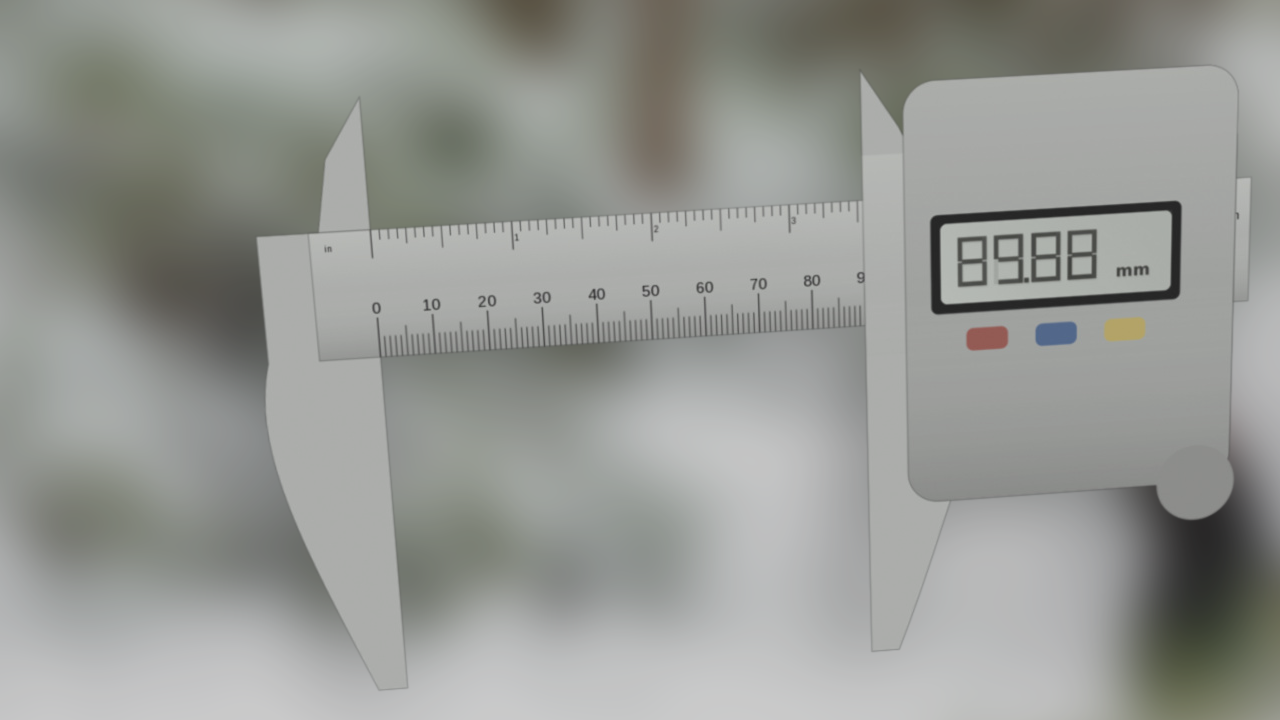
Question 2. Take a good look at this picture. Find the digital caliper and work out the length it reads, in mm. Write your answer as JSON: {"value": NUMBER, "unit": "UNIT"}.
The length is {"value": 89.88, "unit": "mm"}
